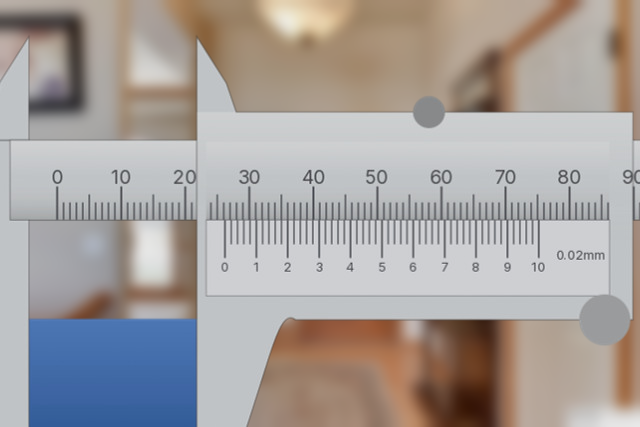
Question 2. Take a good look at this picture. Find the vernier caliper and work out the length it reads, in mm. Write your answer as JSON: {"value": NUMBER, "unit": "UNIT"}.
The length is {"value": 26.2, "unit": "mm"}
